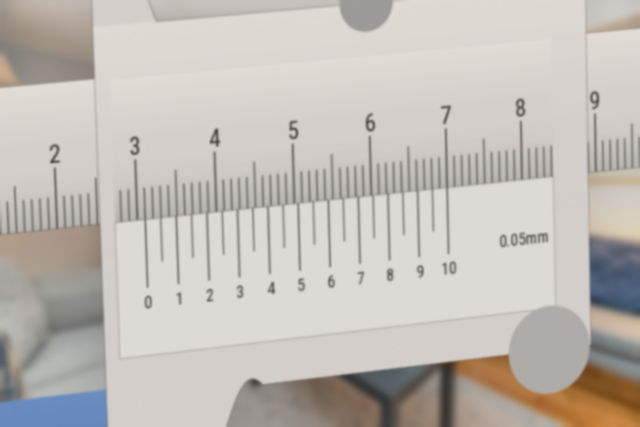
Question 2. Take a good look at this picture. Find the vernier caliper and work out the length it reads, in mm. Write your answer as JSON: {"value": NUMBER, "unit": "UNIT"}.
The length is {"value": 31.0, "unit": "mm"}
